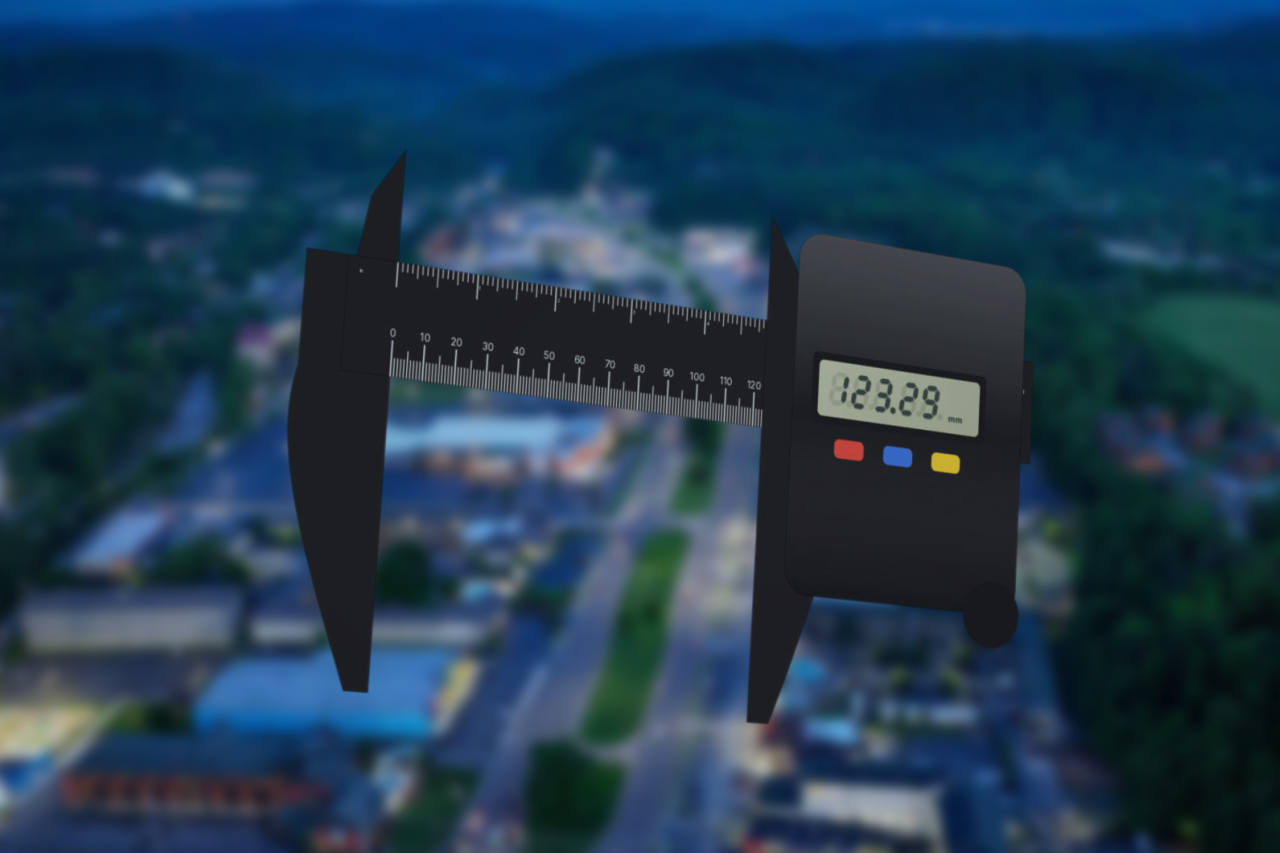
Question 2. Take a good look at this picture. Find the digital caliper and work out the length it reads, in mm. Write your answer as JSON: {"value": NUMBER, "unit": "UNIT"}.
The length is {"value": 123.29, "unit": "mm"}
